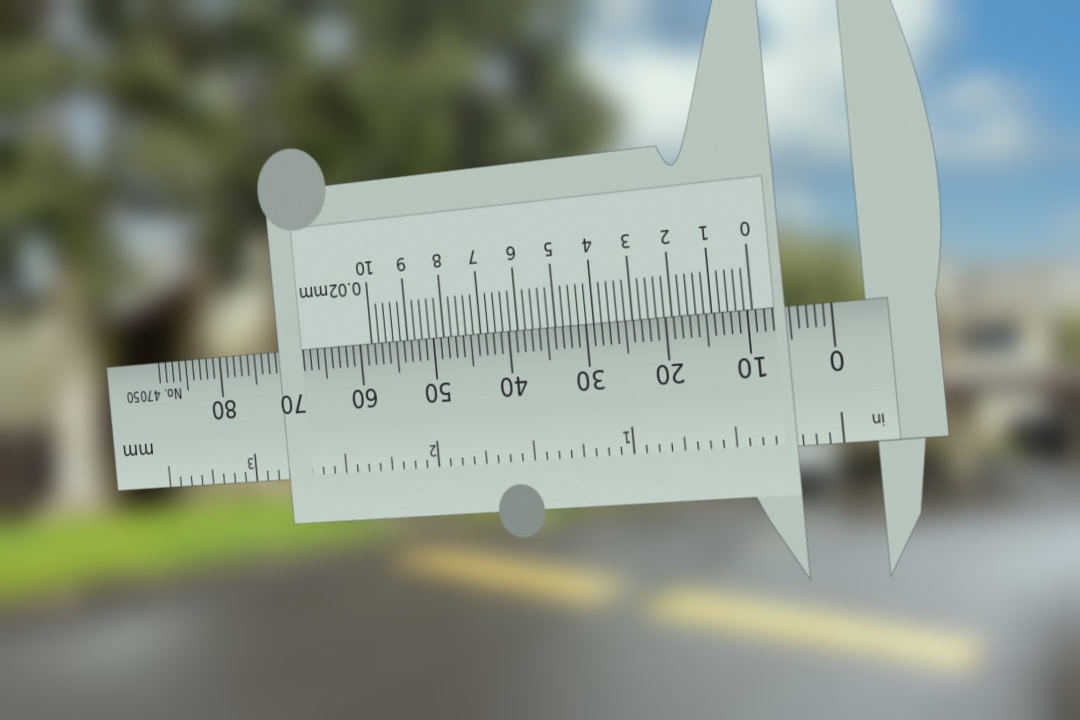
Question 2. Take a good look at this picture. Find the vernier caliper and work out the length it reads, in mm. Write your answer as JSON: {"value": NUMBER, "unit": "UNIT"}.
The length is {"value": 9.4, "unit": "mm"}
